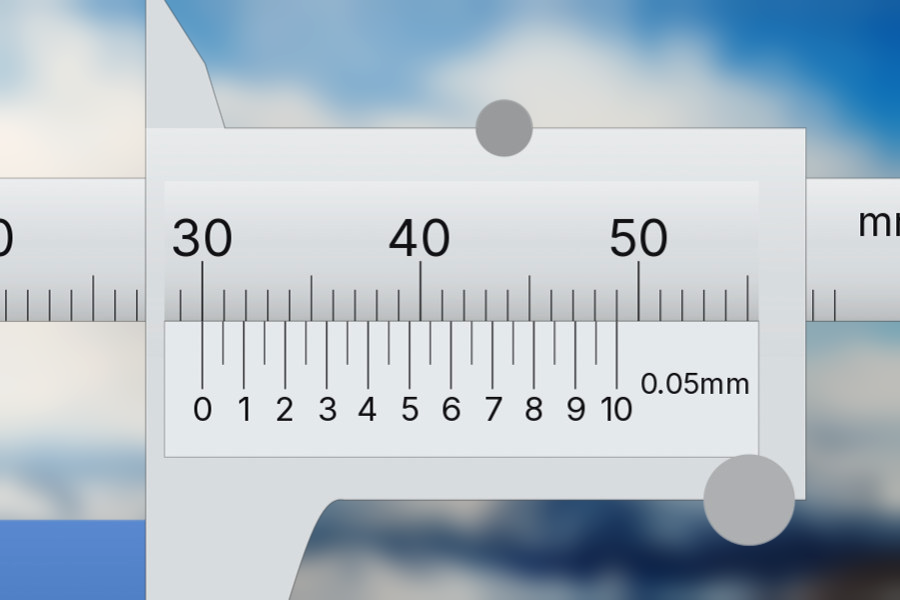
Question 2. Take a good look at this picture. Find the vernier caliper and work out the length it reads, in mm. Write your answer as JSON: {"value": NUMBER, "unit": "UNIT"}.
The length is {"value": 30.0, "unit": "mm"}
